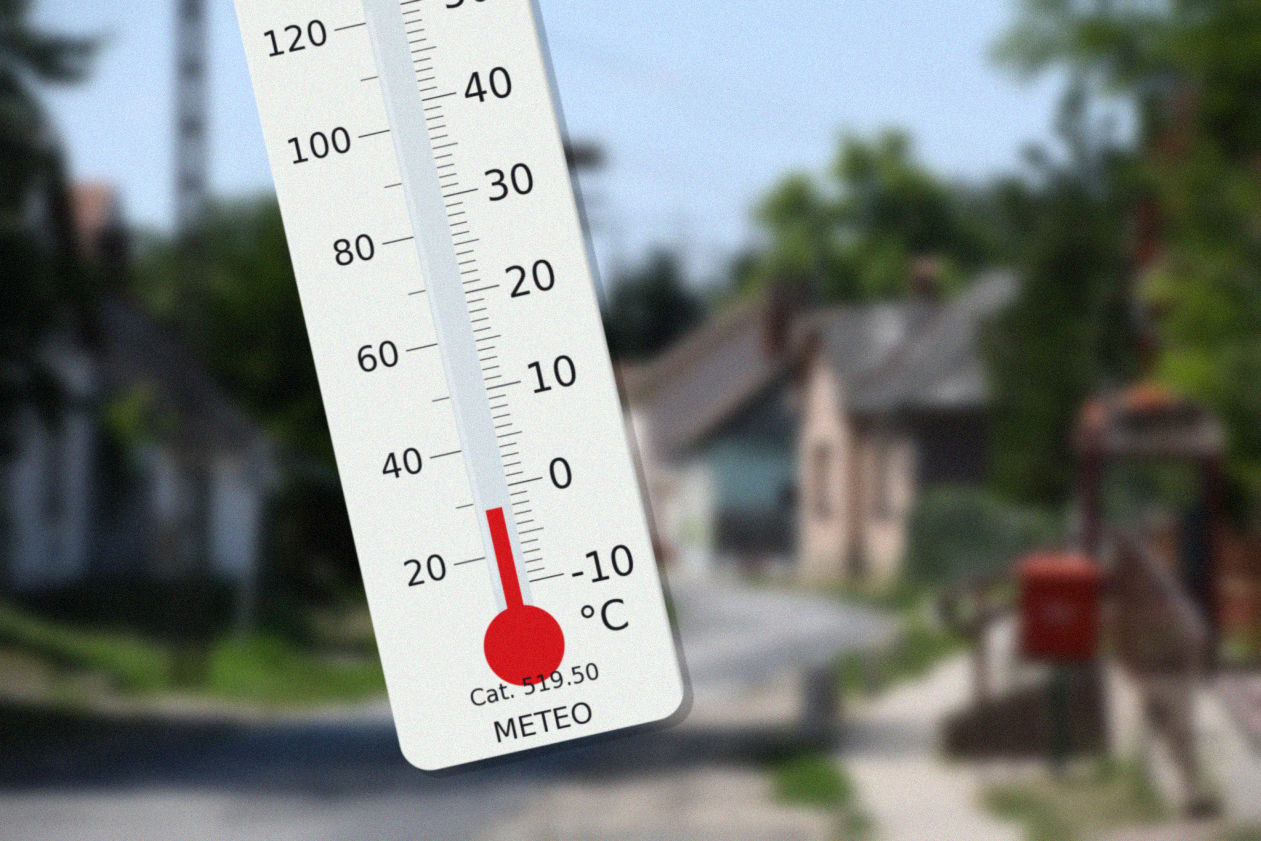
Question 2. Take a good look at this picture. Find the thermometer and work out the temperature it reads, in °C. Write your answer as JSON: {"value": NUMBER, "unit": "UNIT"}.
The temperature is {"value": -2, "unit": "°C"}
